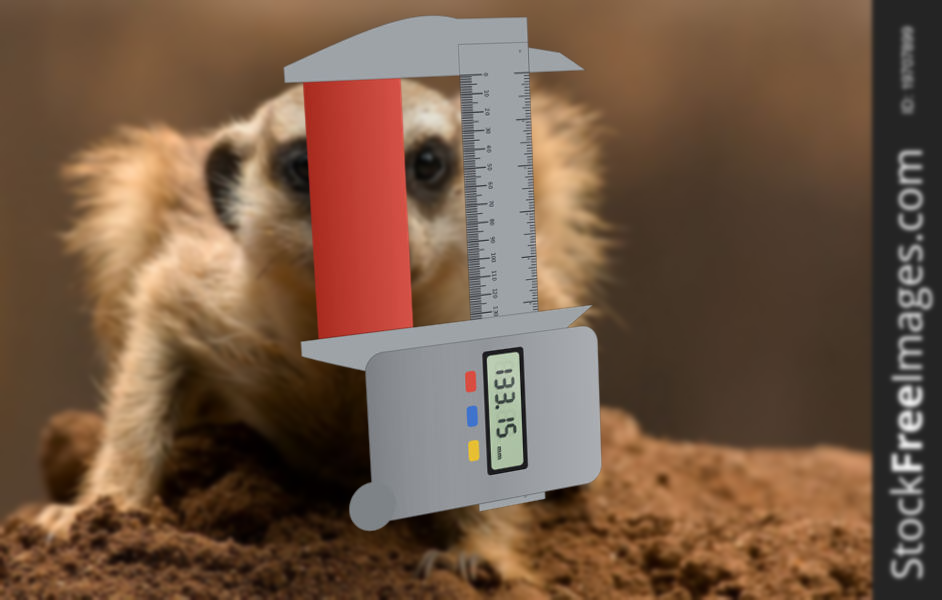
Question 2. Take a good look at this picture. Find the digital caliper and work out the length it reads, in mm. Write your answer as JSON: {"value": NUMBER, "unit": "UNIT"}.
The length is {"value": 133.15, "unit": "mm"}
